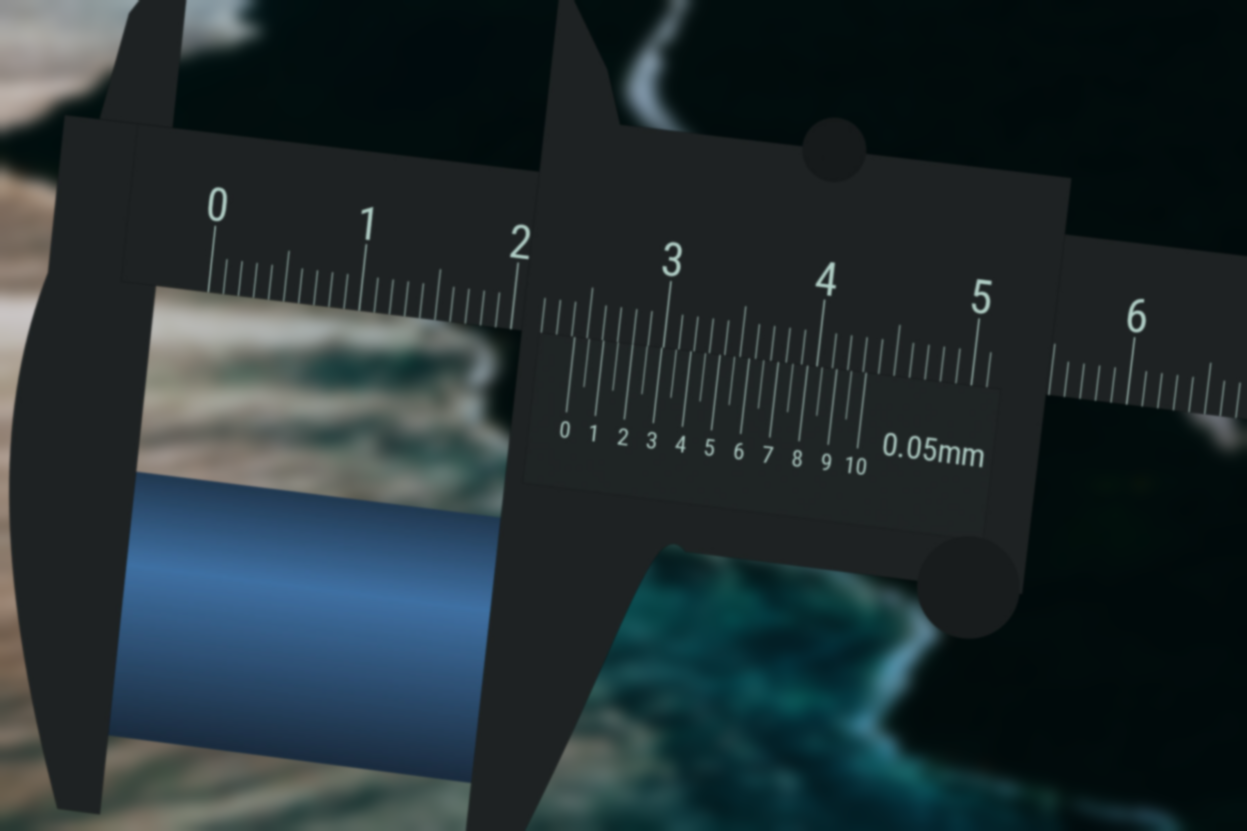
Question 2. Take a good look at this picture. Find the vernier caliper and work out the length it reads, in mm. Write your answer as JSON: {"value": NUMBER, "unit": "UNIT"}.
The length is {"value": 24.2, "unit": "mm"}
